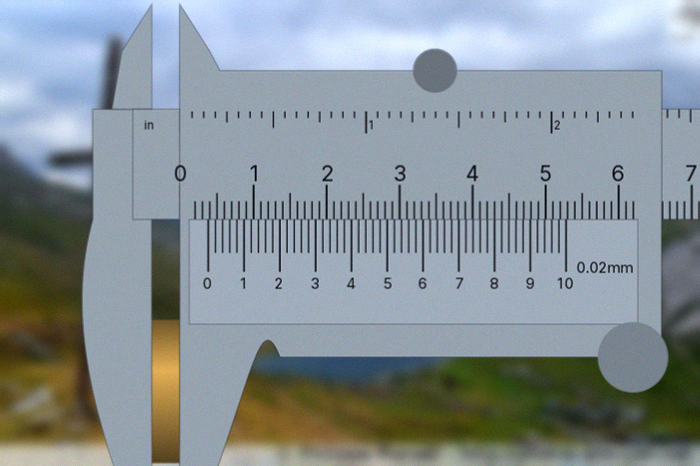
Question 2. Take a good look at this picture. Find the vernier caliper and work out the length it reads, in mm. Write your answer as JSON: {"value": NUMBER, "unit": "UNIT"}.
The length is {"value": 3.8, "unit": "mm"}
